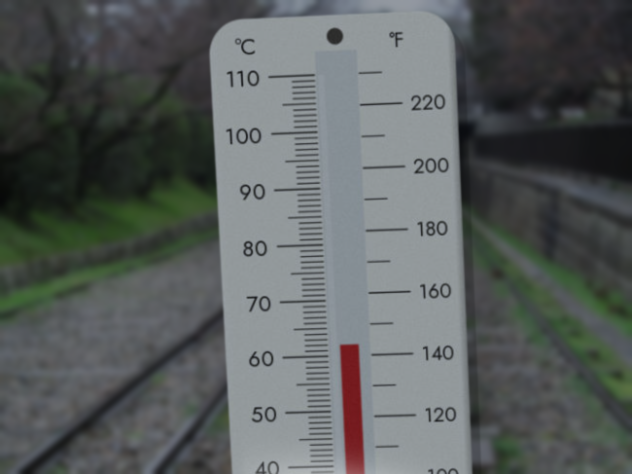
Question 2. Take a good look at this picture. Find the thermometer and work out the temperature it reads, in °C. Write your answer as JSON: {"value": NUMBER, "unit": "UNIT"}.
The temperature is {"value": 62, "unit": "°C"}
